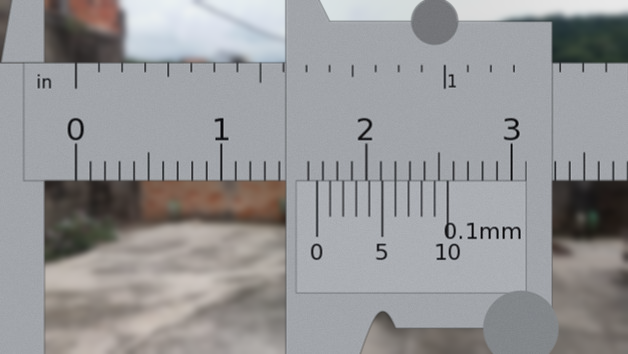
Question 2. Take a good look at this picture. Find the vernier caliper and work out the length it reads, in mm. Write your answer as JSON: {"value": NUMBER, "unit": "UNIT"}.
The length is {"value": 16.6, "unit": "mm"}
